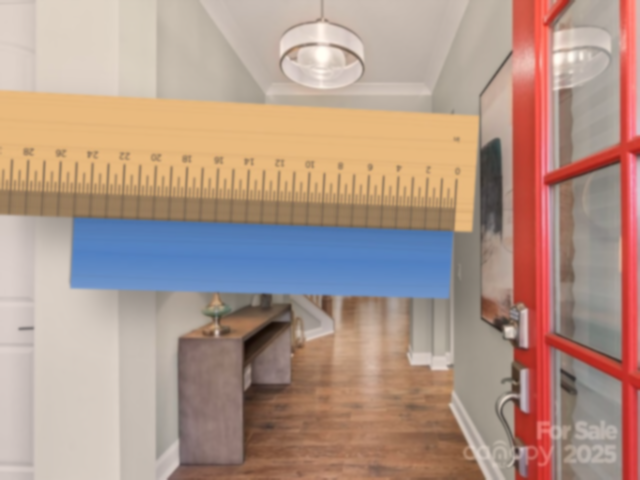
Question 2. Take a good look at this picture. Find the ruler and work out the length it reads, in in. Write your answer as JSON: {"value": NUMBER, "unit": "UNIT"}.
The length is {"value": 25, "unit": "in"}
